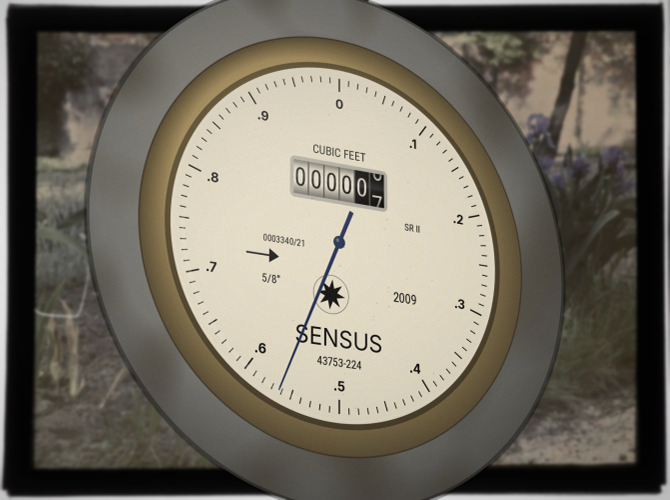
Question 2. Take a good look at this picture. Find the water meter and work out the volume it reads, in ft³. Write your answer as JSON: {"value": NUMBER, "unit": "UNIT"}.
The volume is {"value": 6.56, "unit": "ft³"}
